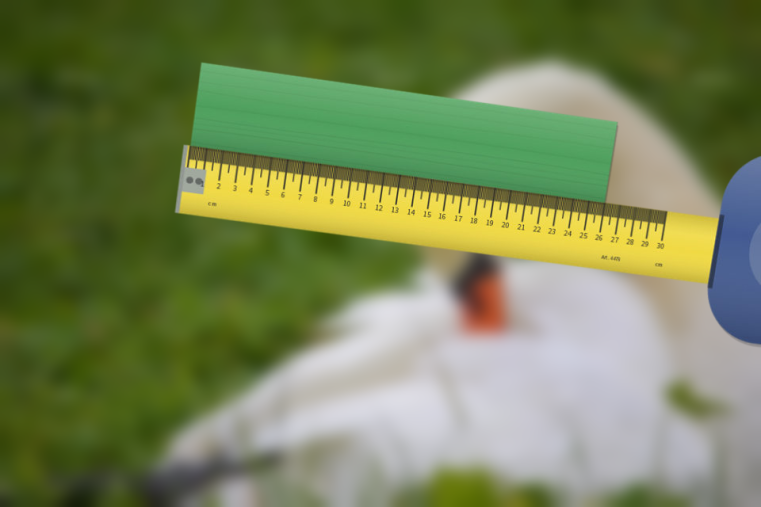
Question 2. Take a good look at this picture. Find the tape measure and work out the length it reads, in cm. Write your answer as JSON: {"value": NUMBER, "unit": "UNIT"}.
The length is {"value": 26, "unit": "cm"}
